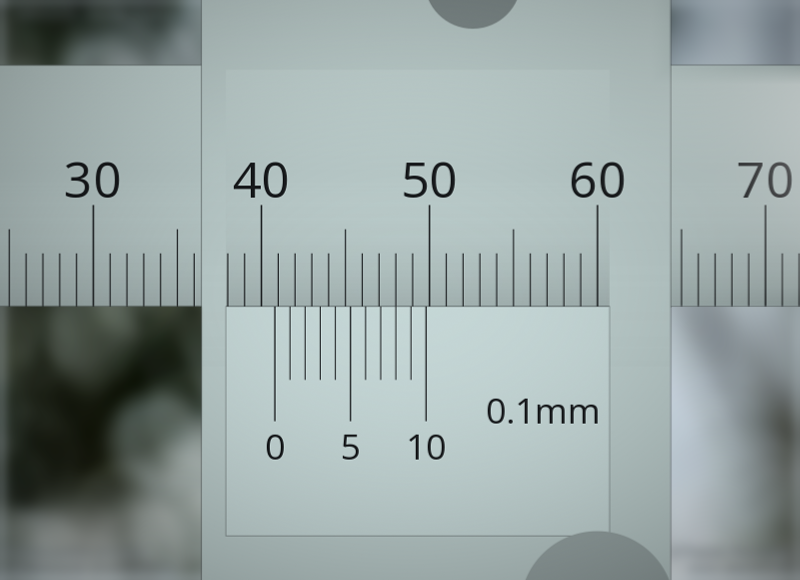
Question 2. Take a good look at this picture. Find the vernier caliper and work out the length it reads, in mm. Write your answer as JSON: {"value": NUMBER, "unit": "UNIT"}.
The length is {"value": 40.8, "unit": "mm"}
